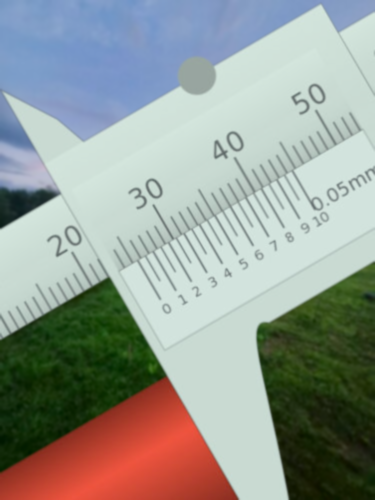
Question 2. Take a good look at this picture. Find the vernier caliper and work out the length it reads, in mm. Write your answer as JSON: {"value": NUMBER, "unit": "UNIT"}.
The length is {"value": 25.6, "unit": "mm"}
